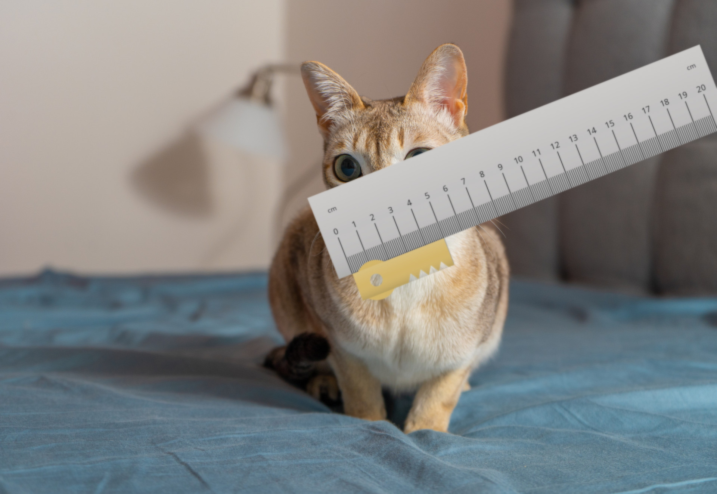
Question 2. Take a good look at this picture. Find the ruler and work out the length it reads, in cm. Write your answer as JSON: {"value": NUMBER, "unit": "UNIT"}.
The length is {"value": 5, "unit": "cm"}
